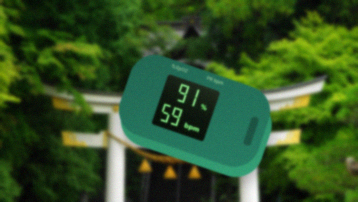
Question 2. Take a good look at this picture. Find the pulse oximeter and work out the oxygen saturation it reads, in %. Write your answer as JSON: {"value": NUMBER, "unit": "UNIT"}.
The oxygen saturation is {"value": 91, "unit": "%"}
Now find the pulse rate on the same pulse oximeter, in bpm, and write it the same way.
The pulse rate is {"value": 59, "unit": "bpm"}
